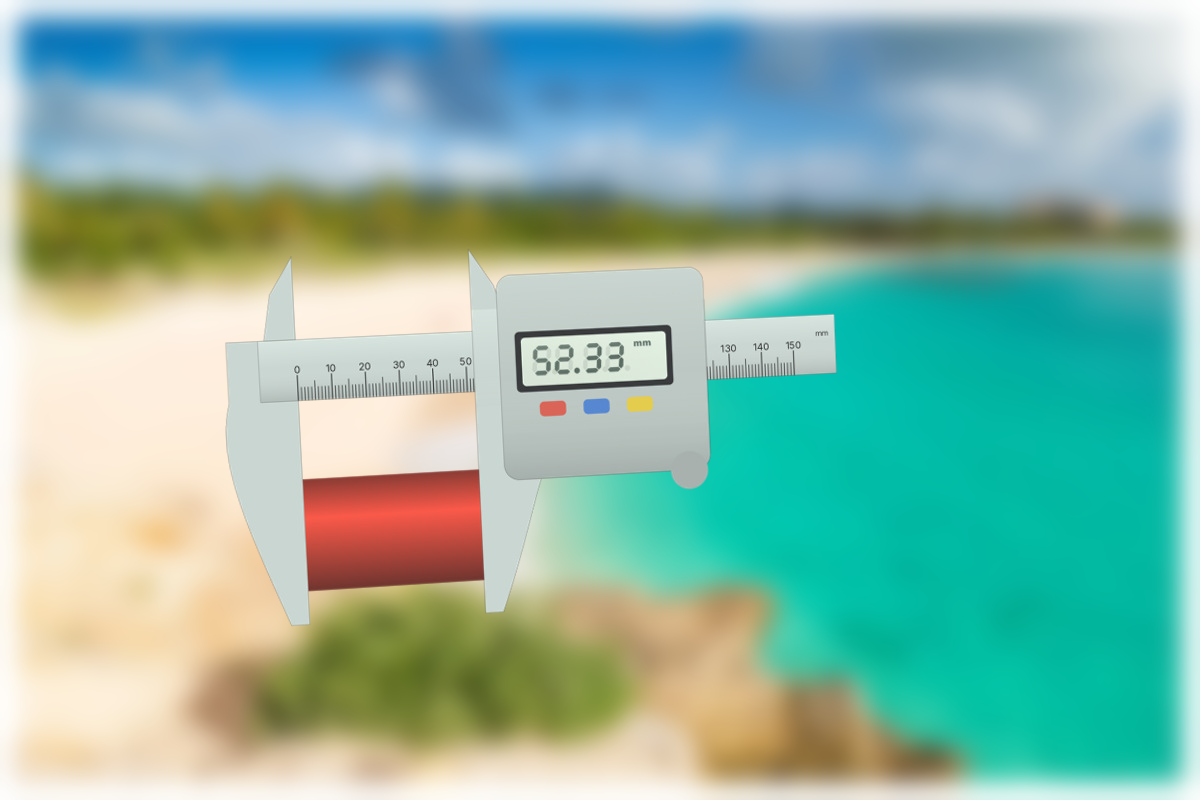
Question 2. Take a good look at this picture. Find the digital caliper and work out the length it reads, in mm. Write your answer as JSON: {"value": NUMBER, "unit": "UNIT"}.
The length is {"value": 52.33, "unit": "mm"}
